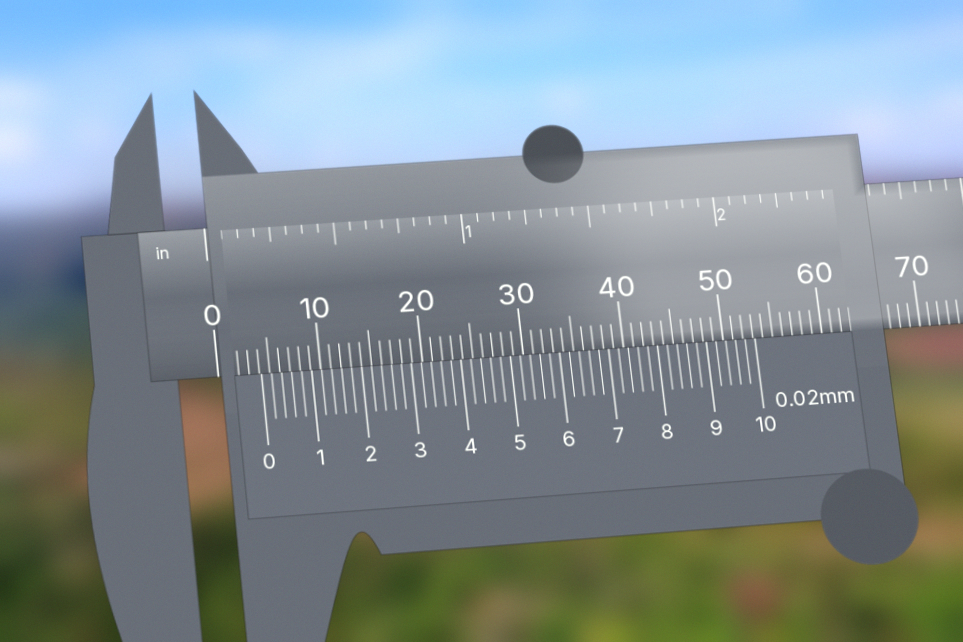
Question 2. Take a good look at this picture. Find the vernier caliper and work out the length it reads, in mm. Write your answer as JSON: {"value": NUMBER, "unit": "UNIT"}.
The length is {"value": 4.2, "unit": "mm"}
